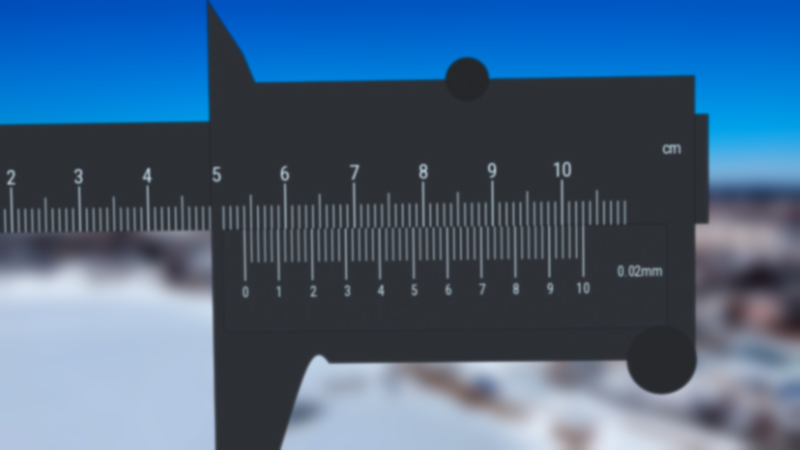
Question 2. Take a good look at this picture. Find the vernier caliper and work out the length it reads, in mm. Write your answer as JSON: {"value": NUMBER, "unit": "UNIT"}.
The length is {"value": 54.0, "unit": "mm"}
